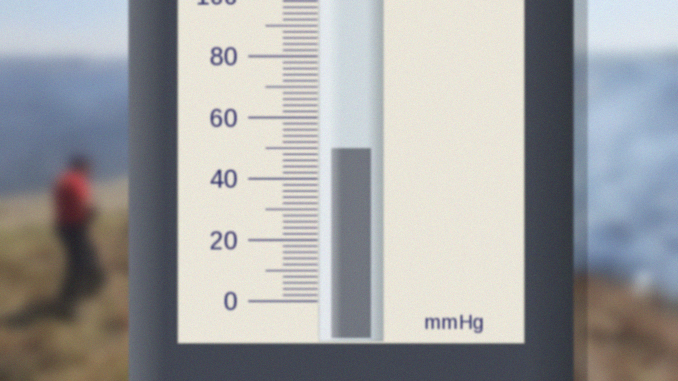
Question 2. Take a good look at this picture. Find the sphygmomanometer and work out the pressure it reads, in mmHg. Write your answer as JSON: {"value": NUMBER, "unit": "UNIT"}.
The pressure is {"value": 50, "unit": "mmHg"}
